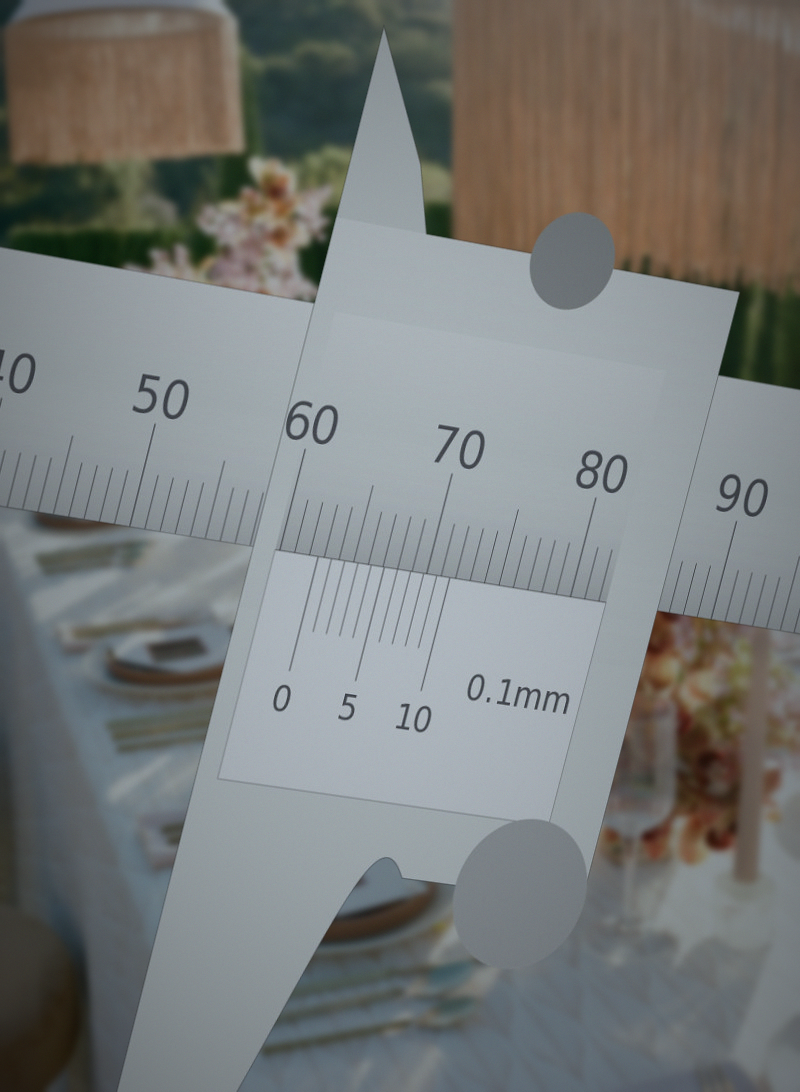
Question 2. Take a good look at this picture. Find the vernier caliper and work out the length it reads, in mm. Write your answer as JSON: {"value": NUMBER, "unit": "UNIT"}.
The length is {"value": 62.6, "unit": "mm"}
